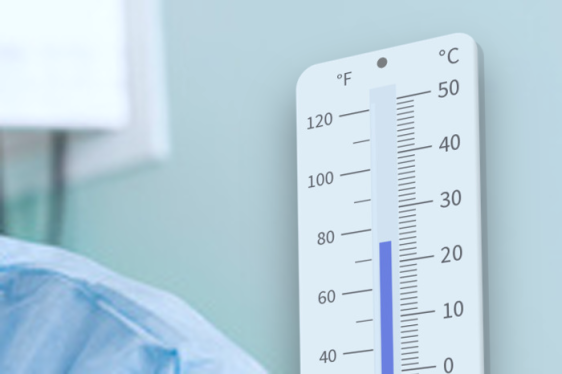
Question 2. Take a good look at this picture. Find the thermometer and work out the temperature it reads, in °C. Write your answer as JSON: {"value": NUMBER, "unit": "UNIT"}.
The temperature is {"value": 24, "unit": "°C"}
